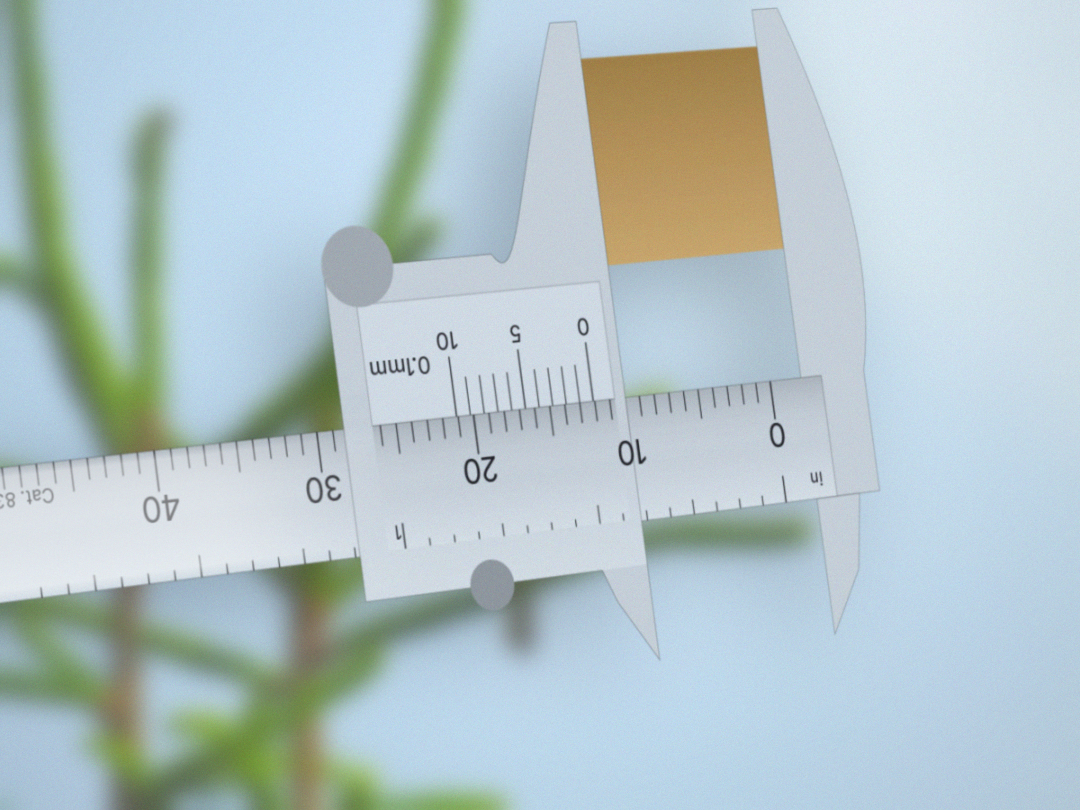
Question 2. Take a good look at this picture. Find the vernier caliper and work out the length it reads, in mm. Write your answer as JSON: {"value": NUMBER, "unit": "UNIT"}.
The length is {"value": 12.1, "unit": "mm"}
